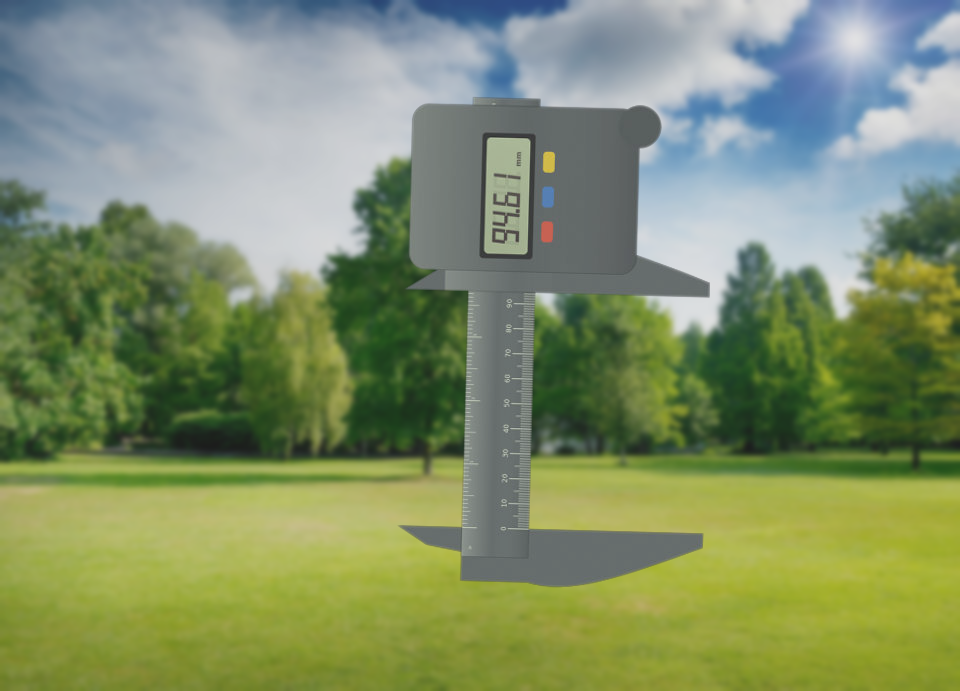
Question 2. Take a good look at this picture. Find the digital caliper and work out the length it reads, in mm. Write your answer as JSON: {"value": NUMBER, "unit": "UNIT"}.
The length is {"value": 94.61, "unit": "mm"}
